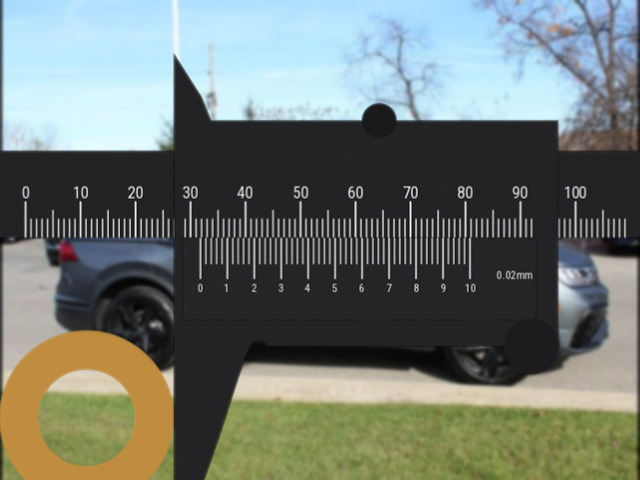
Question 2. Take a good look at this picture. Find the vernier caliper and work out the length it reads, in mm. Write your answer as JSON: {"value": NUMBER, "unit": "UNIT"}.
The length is {"value": 31.8, "unit": "mm"}
